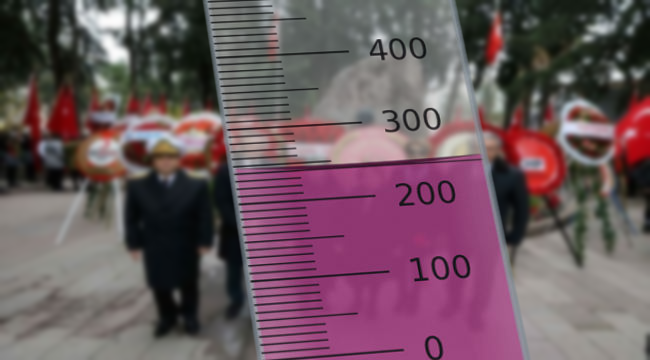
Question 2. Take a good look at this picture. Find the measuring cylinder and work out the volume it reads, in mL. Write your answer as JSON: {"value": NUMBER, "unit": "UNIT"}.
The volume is {"value": 240, "unit": "mL"}
